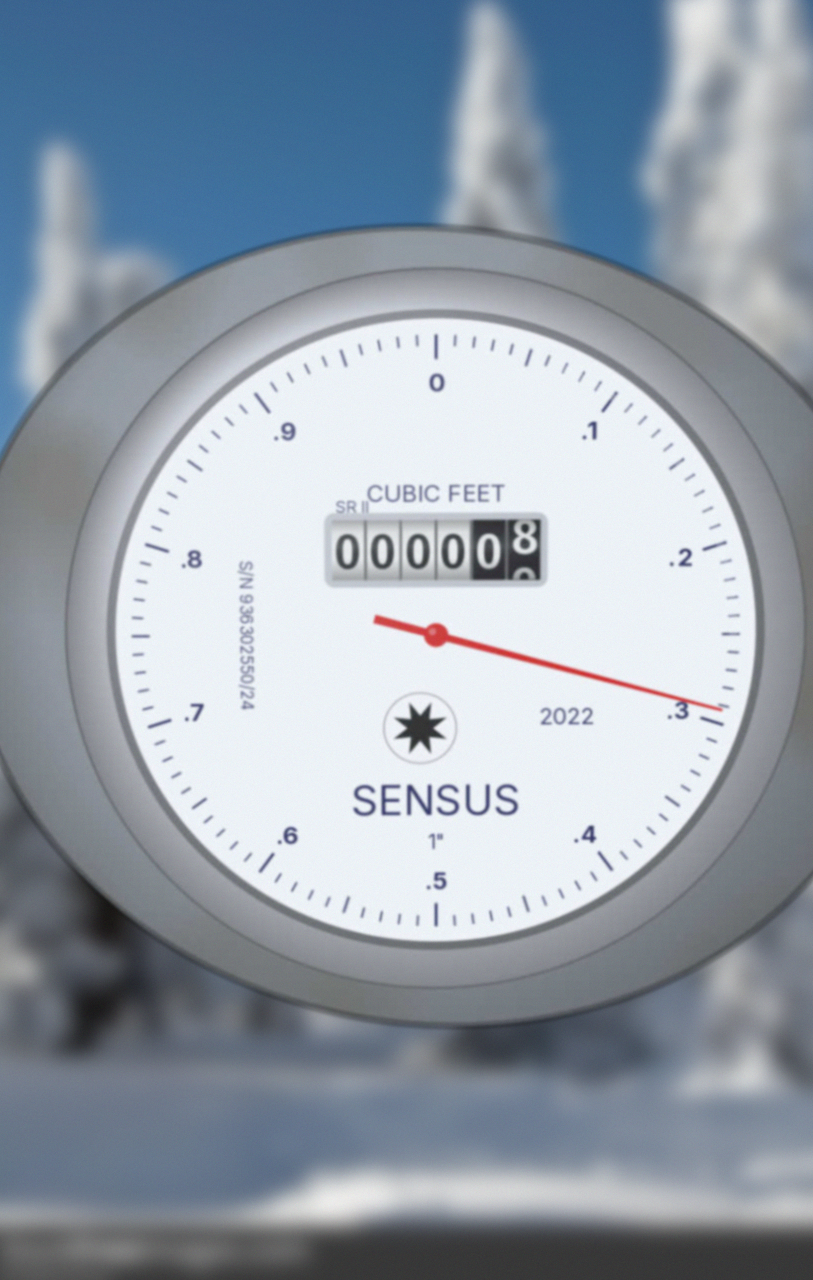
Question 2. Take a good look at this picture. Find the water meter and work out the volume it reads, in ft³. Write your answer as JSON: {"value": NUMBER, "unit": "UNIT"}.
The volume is {"value": 8.29, "unit": "ft³"}
